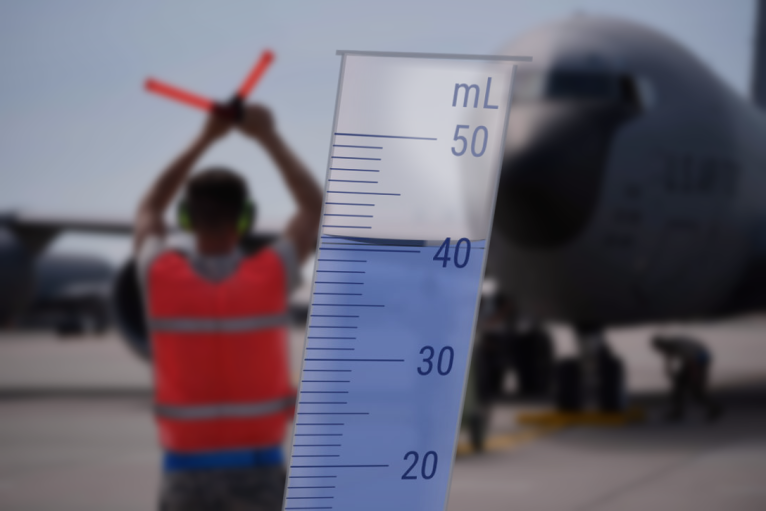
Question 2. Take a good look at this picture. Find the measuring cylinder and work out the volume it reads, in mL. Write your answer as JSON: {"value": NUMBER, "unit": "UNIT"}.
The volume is {"value": 40.5, "unit": "mL"}
